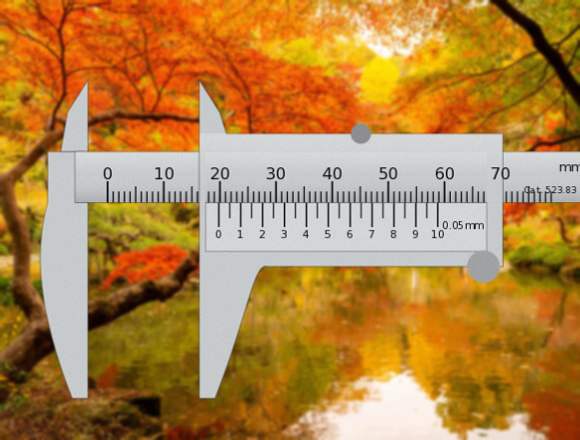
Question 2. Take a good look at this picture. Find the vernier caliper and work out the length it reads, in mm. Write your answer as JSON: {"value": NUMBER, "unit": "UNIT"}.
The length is {"value": 19.8, "unit": "mm"}
